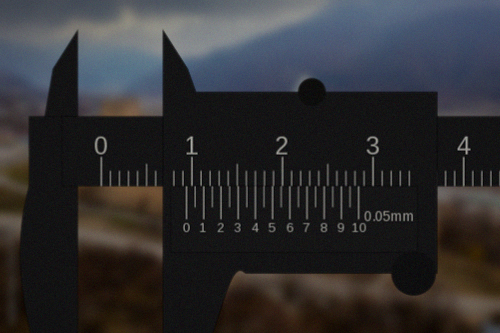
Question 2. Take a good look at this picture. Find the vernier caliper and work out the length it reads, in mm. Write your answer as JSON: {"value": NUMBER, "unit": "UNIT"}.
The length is {"value": 9.4, "unit": "mm"}
